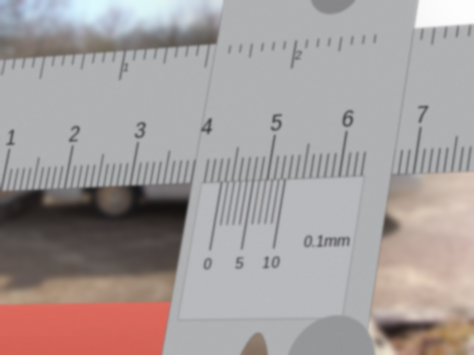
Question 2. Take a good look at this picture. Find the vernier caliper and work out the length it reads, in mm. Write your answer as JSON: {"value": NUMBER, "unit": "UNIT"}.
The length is {"value": 43.5, "unit": "mm"}
